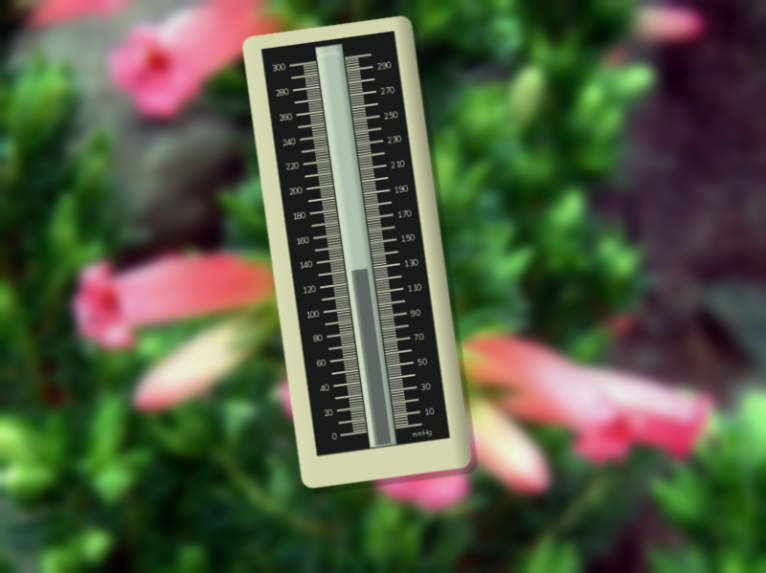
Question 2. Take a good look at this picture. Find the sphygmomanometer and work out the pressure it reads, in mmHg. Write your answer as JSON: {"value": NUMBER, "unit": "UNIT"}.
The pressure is {"value": 130, "unit": "mmHg"}
